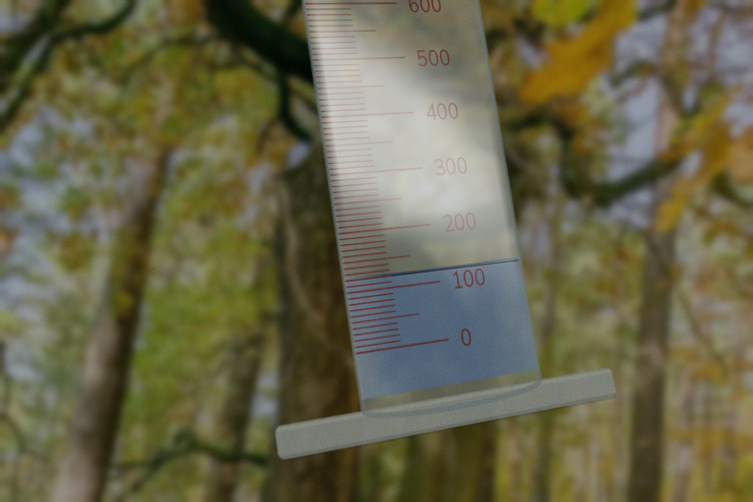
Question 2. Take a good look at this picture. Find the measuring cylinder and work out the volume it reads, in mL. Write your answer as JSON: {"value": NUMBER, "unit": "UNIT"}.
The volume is {"value": 120, "unit": "mL"}
